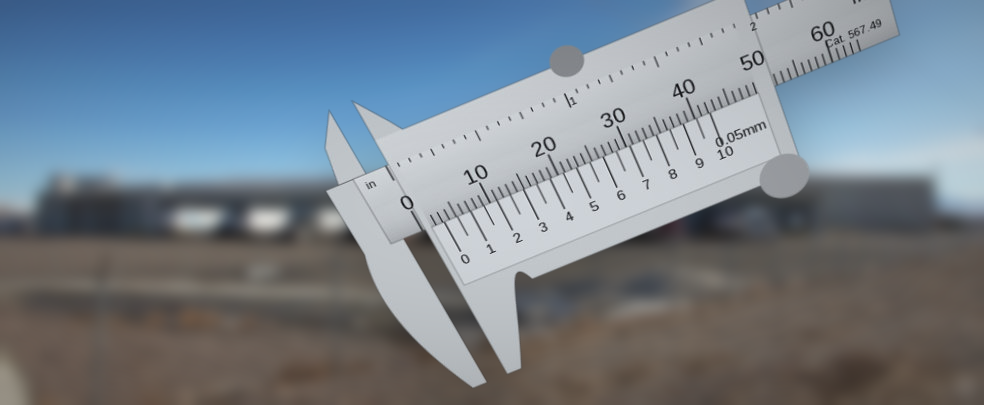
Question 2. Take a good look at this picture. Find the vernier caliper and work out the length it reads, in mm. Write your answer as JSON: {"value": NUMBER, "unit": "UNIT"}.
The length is {"value": 3.2, "unit": "mm"}
